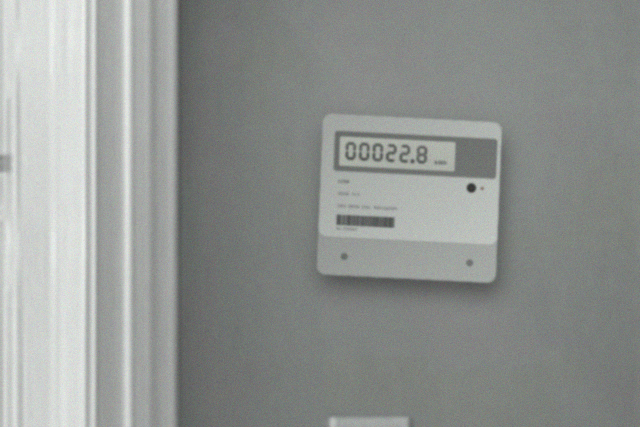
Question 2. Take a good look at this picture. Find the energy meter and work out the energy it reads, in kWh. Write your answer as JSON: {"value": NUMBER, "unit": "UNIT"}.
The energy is {"value": 22.8, "unit": "kWh"}
